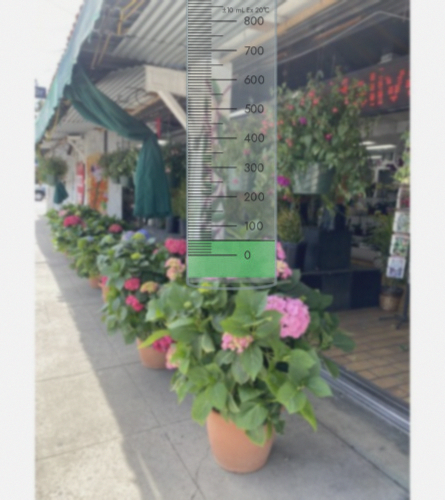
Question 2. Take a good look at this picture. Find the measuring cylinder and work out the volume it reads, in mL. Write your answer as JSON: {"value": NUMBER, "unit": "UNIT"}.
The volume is {"value": 50, "unit": "mL"}
